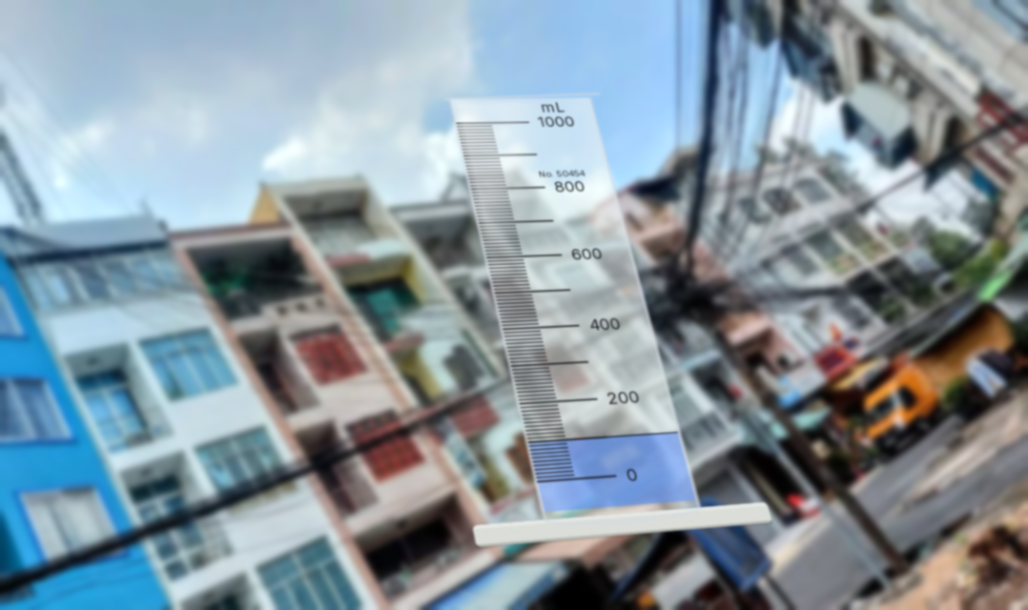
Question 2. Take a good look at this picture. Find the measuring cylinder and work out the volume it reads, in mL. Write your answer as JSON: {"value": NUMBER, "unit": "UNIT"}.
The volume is {"value": 100, "unit": "mL"}
